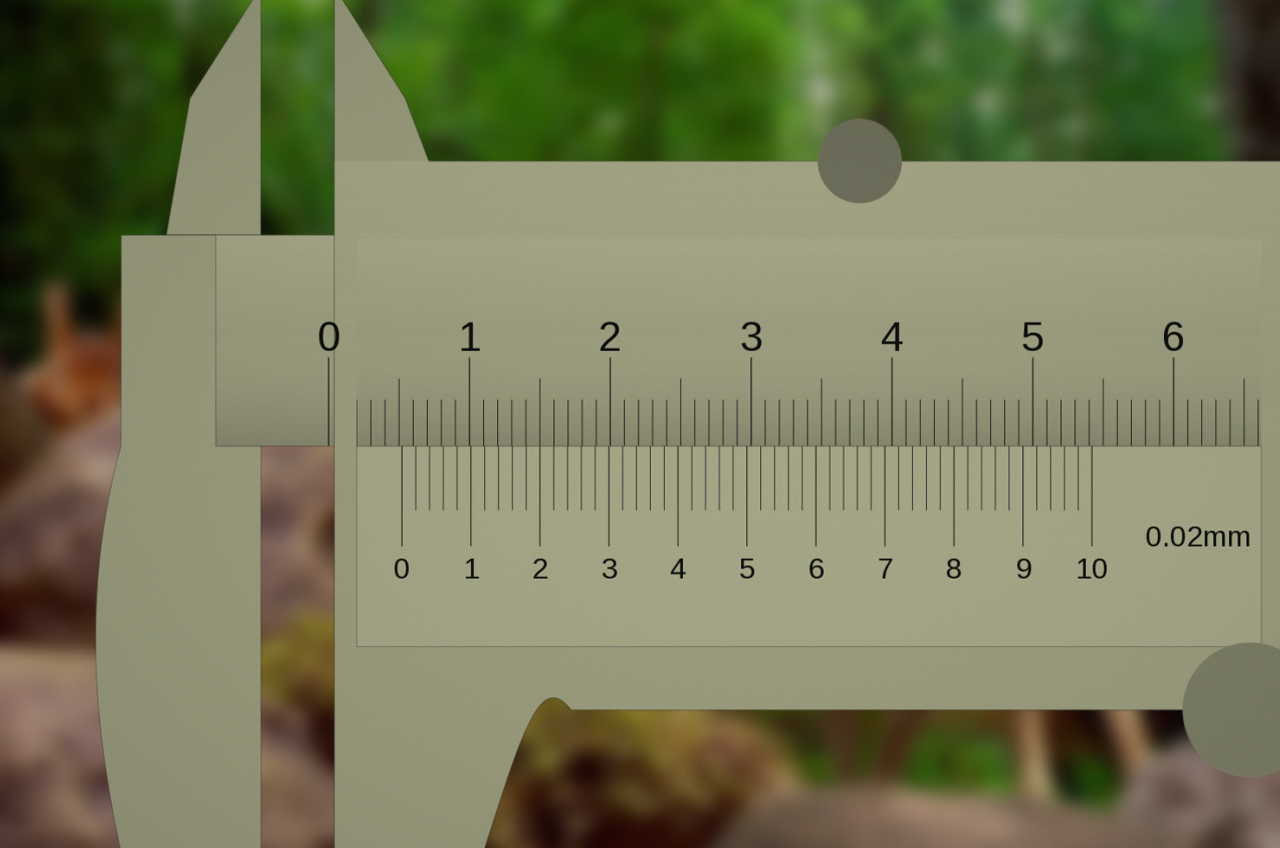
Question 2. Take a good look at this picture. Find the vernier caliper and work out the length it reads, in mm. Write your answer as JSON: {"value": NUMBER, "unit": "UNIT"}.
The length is {"value": 5.2, "unit": "mm"}
